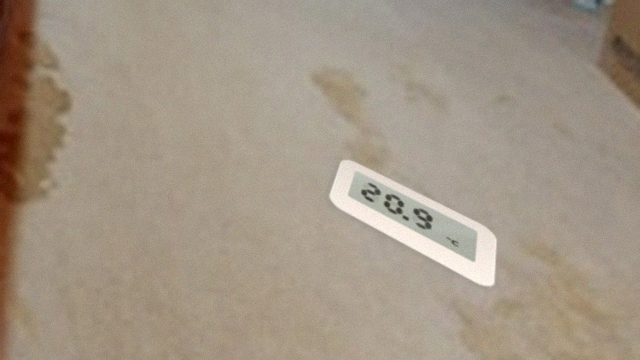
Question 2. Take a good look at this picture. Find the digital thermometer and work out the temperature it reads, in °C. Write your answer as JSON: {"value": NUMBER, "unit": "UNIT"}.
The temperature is {"value": 20.9, "unit": "°C"}
